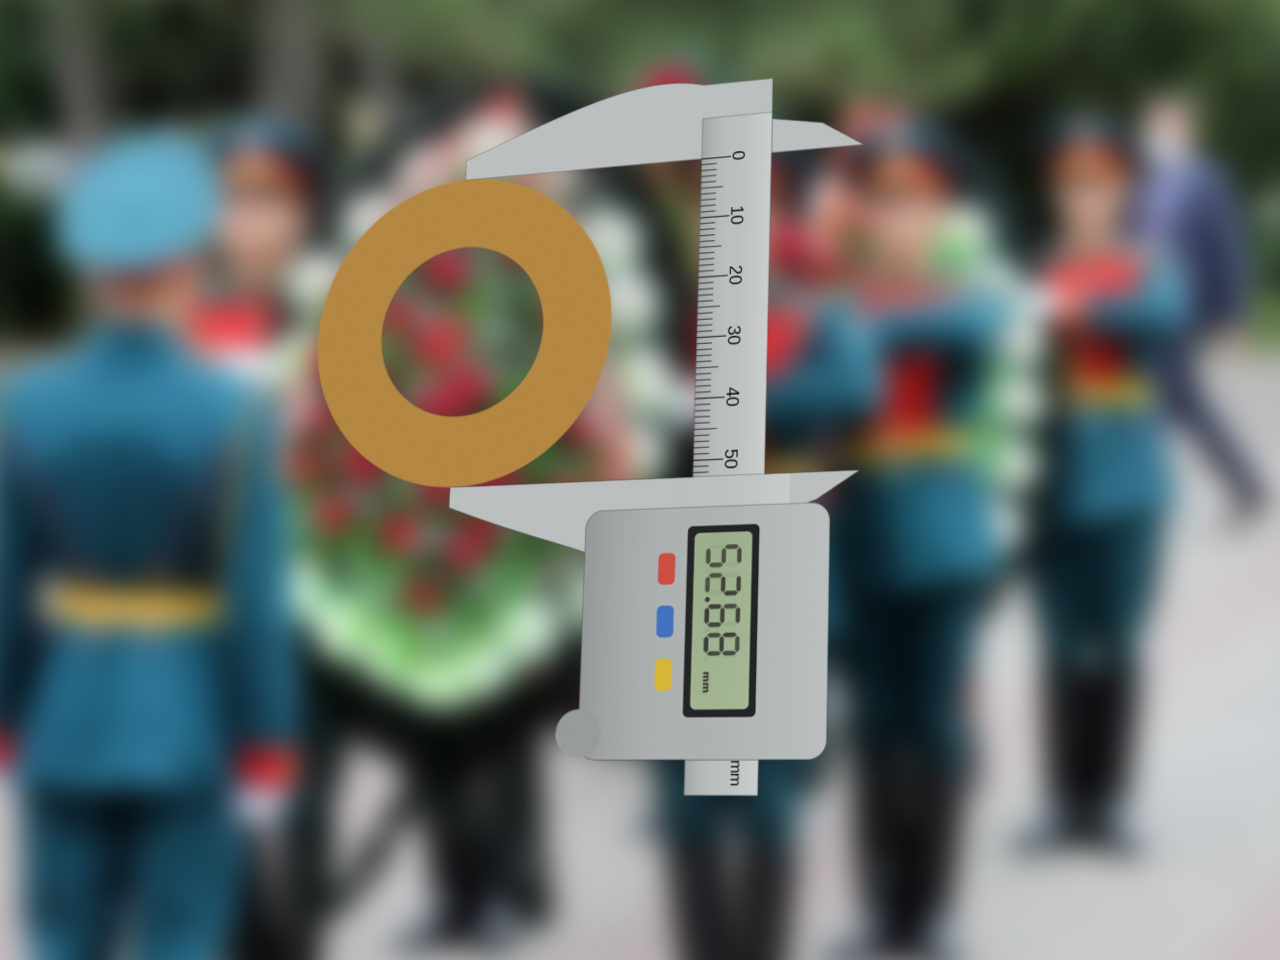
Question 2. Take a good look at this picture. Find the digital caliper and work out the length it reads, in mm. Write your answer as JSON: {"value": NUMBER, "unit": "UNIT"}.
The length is {"value": 52.68, "unit": "mm"}
